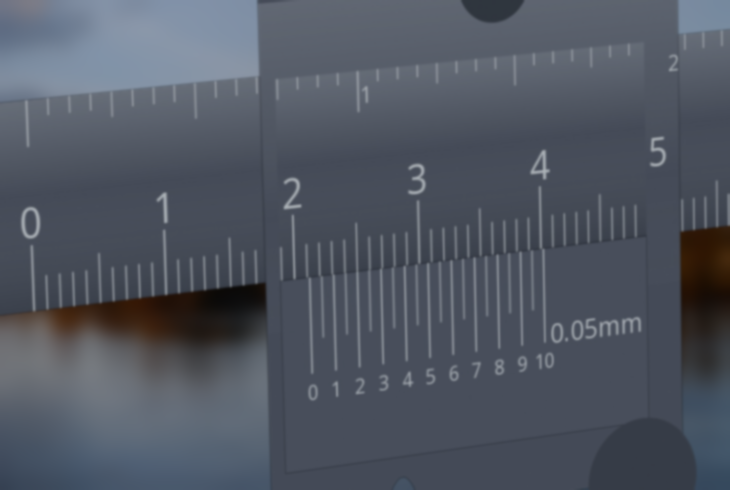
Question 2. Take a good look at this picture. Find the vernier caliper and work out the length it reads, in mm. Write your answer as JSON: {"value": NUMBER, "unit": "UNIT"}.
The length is {"value": 21.2, "unit": "mm"}
